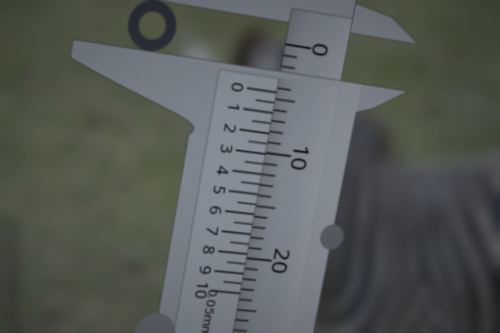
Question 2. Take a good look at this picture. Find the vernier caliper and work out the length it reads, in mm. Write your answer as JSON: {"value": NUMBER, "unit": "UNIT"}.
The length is {"value": 4.4, "unit": "mm"}
